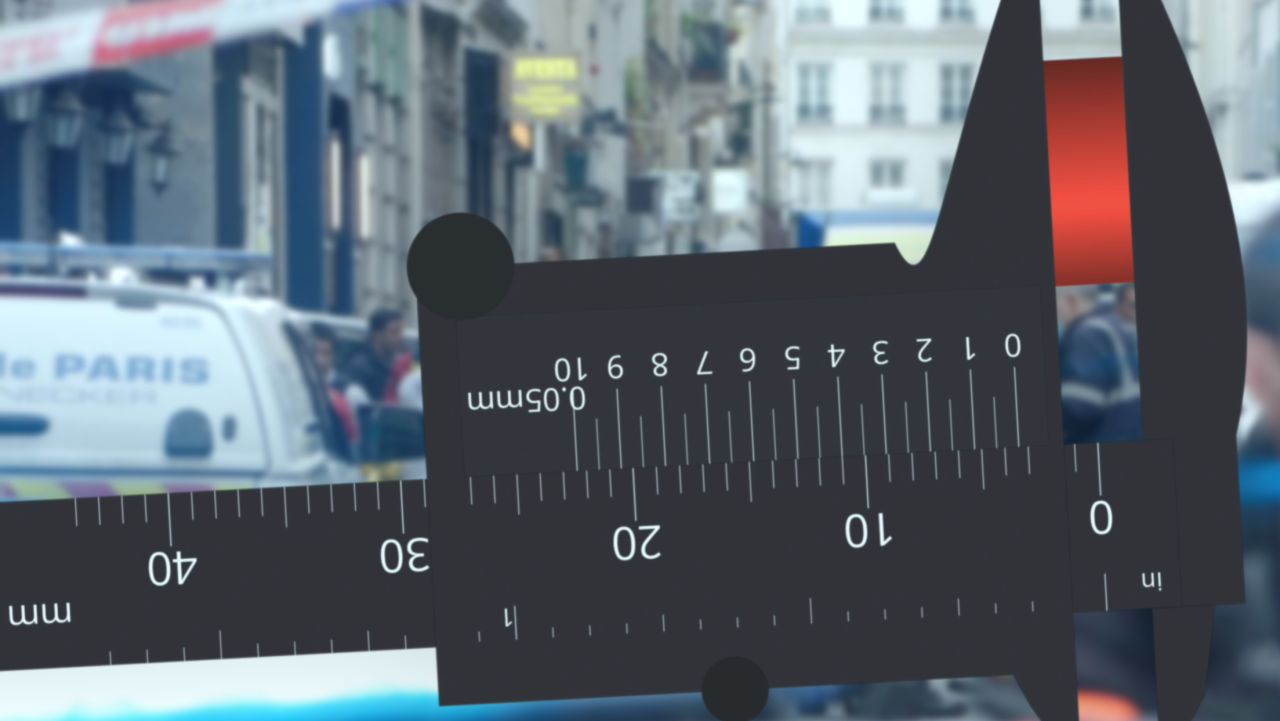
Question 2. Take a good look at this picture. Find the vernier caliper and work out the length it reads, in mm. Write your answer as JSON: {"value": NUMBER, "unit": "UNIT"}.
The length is {"value": 3.4, "unit": "mm"}
